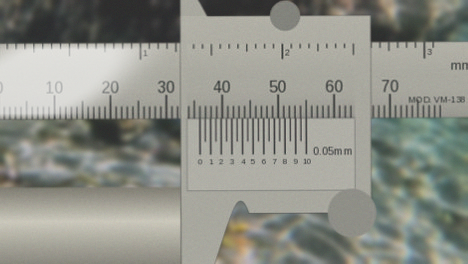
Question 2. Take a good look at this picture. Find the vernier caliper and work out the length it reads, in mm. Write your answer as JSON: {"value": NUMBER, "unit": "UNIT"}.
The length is {"value": 36.0, "unit": "mm"}
